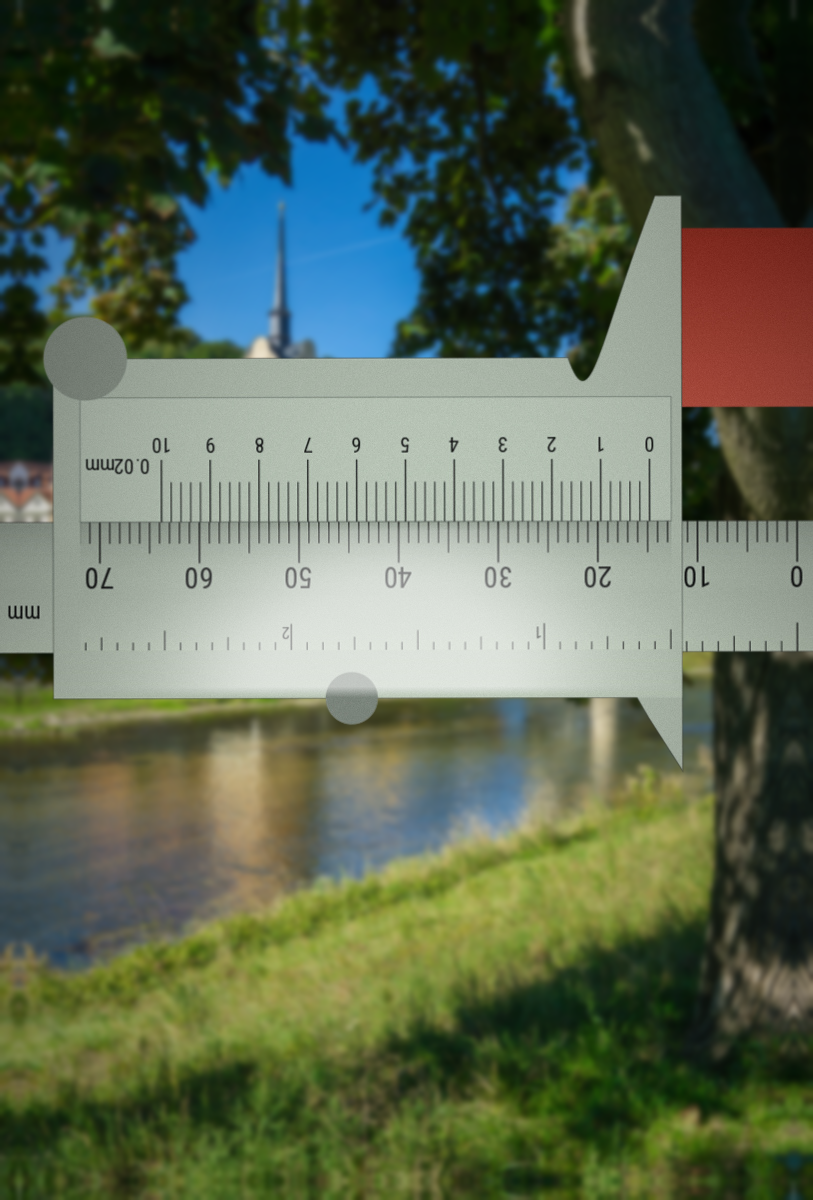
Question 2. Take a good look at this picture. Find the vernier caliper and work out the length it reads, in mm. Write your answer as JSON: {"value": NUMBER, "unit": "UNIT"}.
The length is {"value": 14.8, "unit": "mm"}
